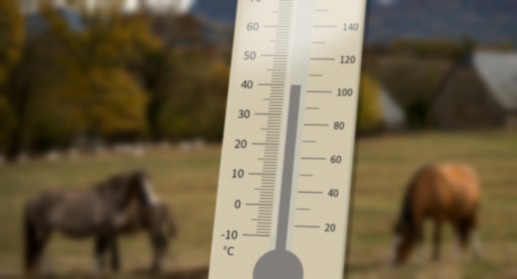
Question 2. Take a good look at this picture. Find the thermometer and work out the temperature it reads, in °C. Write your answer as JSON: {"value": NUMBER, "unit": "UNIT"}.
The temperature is {"value": 40, "unit": "°C"}
